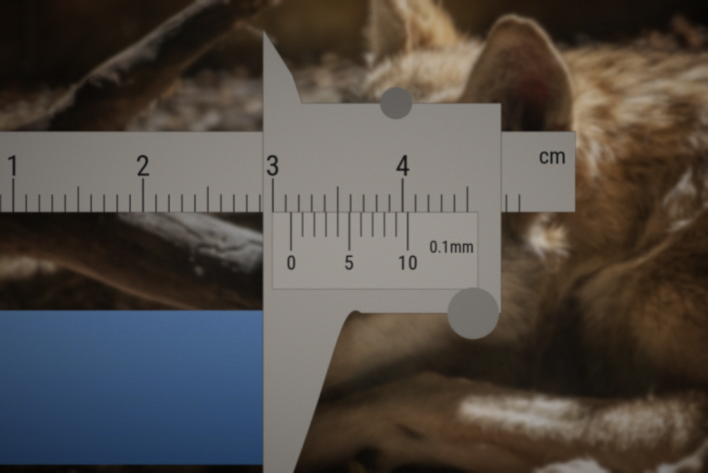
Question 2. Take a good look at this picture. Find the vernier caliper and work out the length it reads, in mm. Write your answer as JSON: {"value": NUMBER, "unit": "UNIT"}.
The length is {"value": 31.4, "unit": "mm"}
